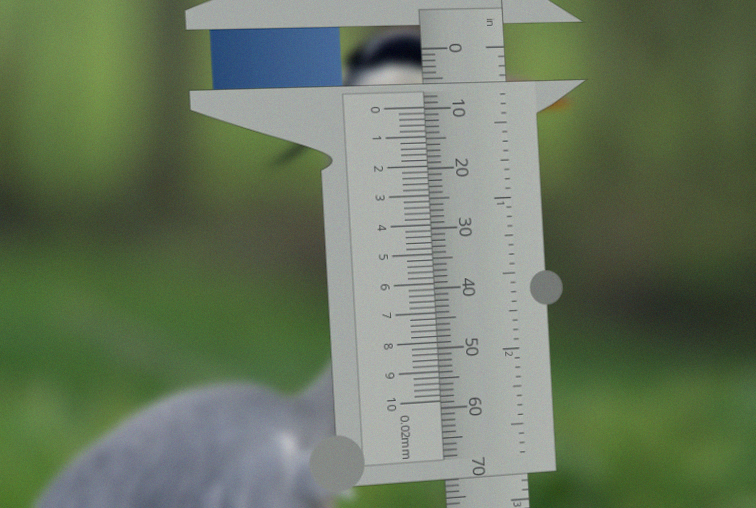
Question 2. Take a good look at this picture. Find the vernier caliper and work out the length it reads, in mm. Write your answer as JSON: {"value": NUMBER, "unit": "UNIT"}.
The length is {"value": 9.8, "unit": "mm"}
